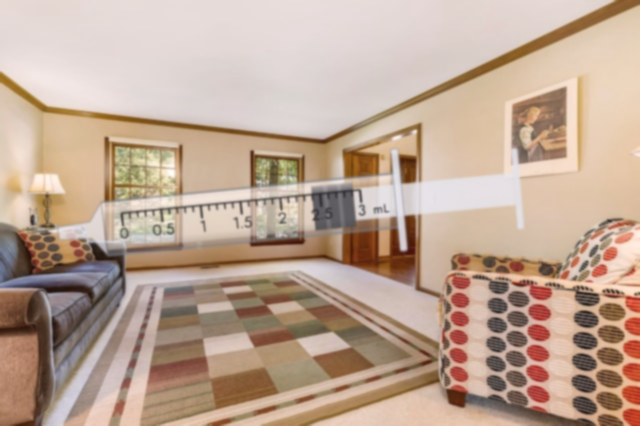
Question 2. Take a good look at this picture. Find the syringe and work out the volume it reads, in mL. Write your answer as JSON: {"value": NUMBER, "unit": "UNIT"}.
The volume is {"value": 2.4, "unit": "mL"}
